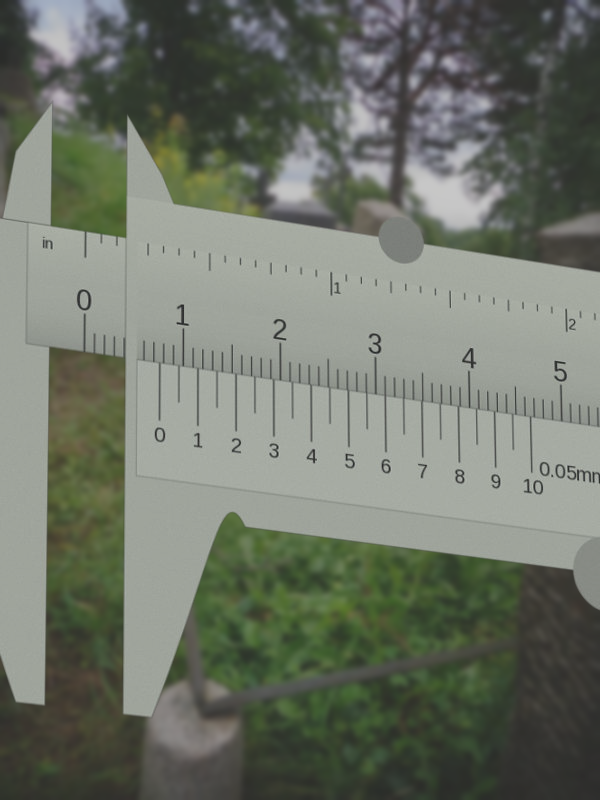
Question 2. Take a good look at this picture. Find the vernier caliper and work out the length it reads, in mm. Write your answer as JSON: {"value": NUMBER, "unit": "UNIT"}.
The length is {"value": 7.6, "unit": "mm"}
